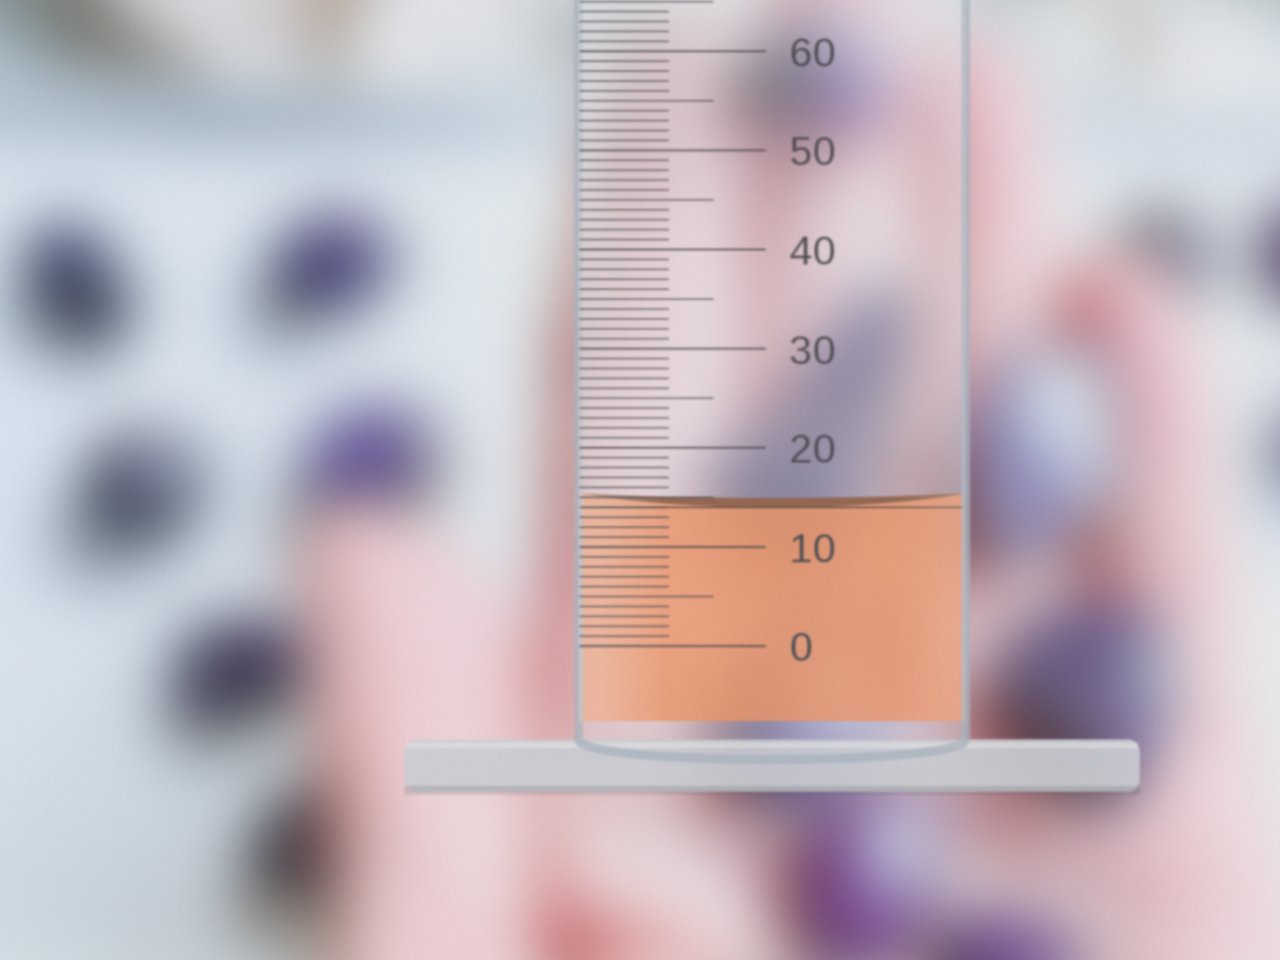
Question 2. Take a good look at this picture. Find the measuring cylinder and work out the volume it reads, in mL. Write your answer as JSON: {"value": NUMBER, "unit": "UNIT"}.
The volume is {"value": 14, "unit": "mL"}
